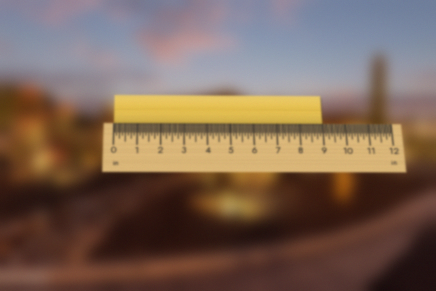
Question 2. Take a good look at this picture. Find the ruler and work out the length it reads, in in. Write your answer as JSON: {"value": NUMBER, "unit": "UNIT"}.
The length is {"value": 9, "unit": "in"}
